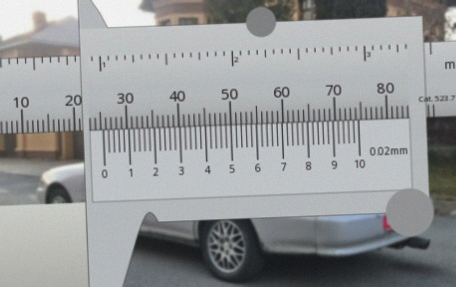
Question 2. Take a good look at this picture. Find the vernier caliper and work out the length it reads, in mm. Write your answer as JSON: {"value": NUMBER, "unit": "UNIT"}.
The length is {"value": 25.5, "unit": "mm"}
